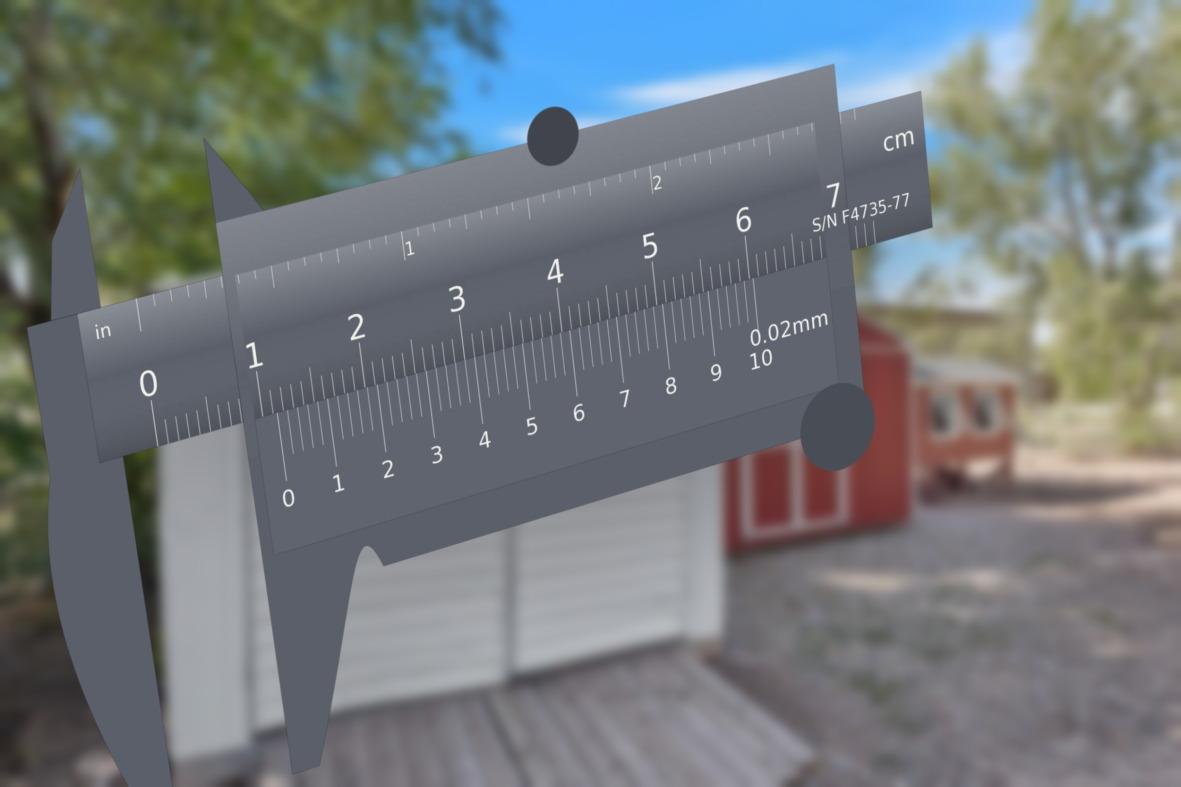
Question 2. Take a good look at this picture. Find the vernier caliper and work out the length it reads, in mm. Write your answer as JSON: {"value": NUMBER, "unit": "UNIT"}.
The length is {"value": 11.4, "unit": "mm"}
